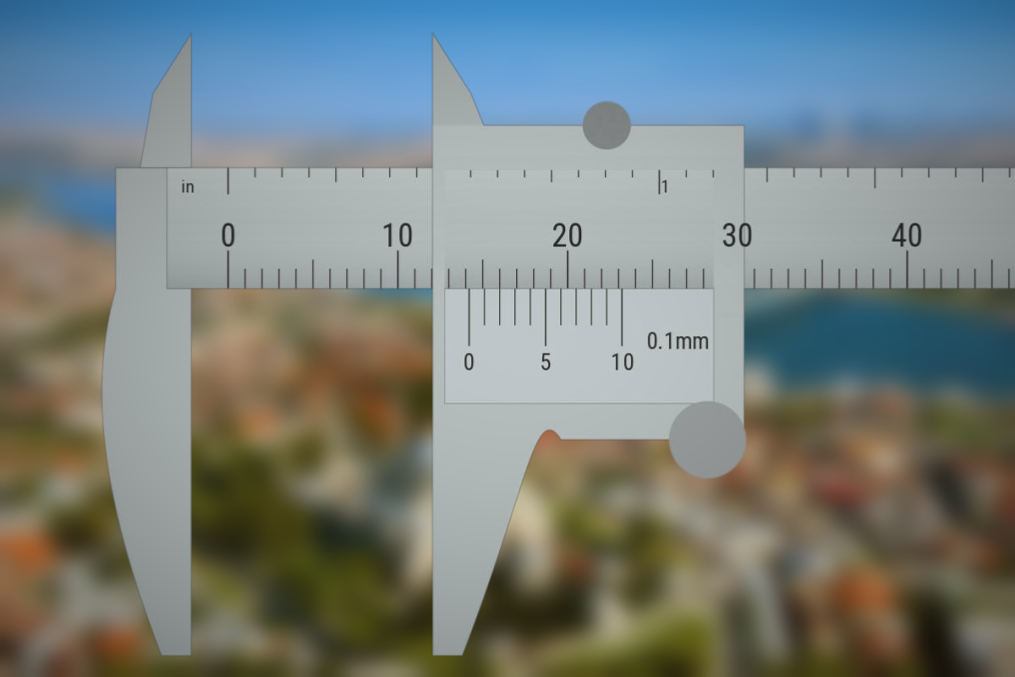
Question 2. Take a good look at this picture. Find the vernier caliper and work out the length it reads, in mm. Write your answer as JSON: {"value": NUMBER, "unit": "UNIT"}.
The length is {"value": 14.2, "unit": "mm"}
